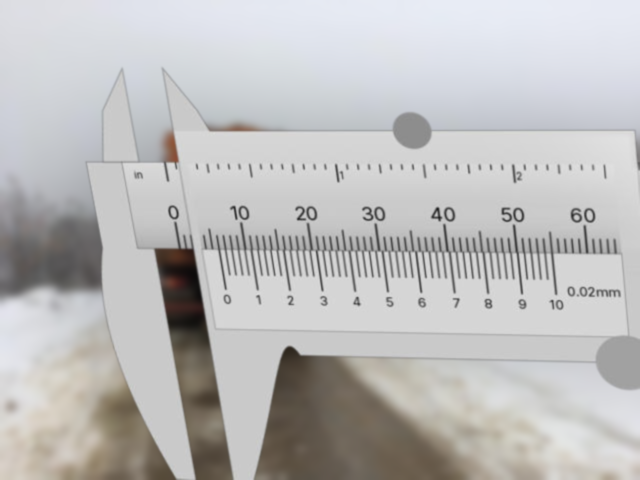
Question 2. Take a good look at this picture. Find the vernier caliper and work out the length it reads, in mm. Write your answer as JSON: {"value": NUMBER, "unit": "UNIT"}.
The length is {"value": 6.0, "unit": "mm"}
